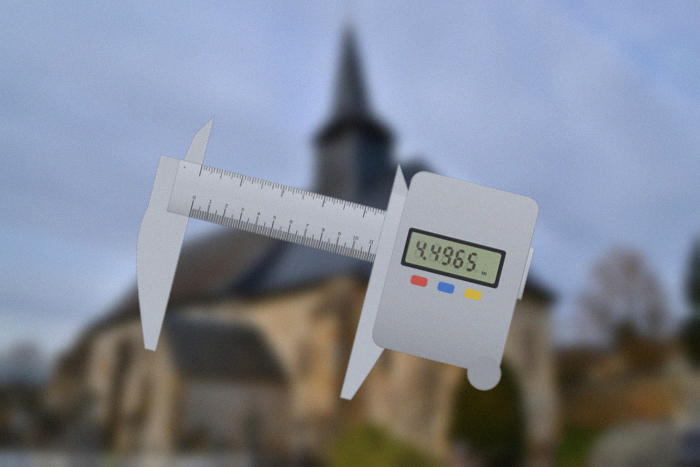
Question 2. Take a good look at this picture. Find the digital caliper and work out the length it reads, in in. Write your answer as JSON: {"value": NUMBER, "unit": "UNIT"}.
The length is {"value": 4.4965, "unit": "in"}
